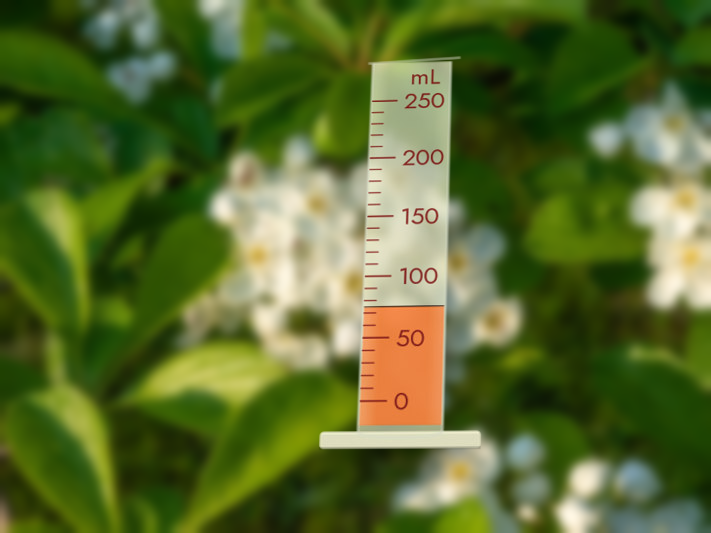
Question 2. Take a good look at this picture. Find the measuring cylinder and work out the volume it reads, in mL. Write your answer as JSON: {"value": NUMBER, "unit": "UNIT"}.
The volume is {"value": 75, "unit": "mL"}
